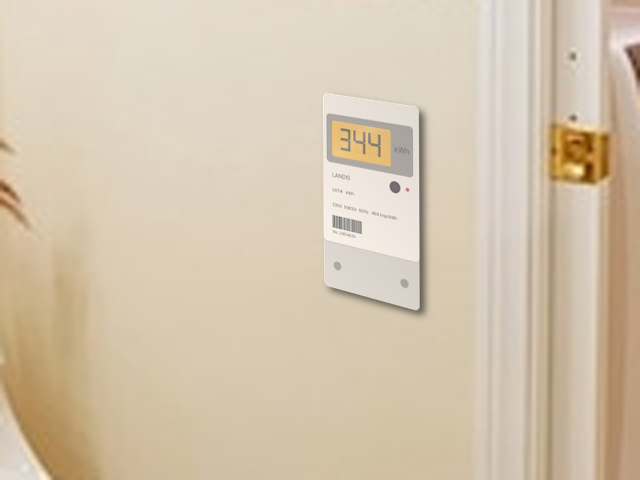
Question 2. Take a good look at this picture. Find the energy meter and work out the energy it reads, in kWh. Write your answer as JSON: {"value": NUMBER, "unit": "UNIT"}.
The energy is {"value": 344, "unit": "kWh"}
